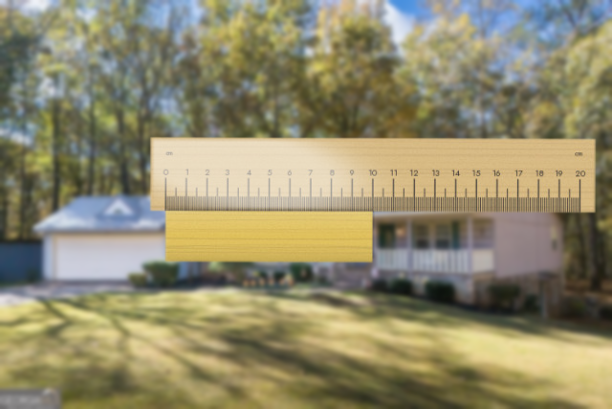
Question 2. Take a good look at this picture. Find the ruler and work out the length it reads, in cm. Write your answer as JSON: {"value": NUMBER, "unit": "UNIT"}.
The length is {"value": 10, "unit": "cm"}
